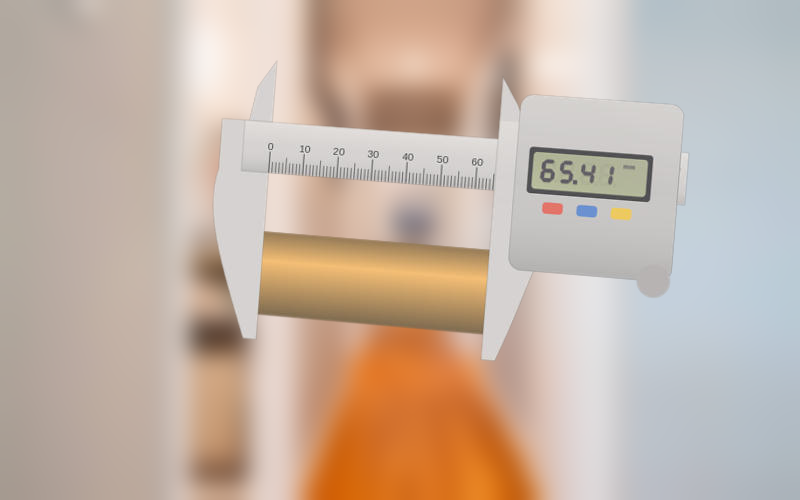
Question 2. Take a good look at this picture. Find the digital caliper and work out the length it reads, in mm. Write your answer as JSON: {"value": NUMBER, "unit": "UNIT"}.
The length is {"value": 65.41, "unit": "mm"}
